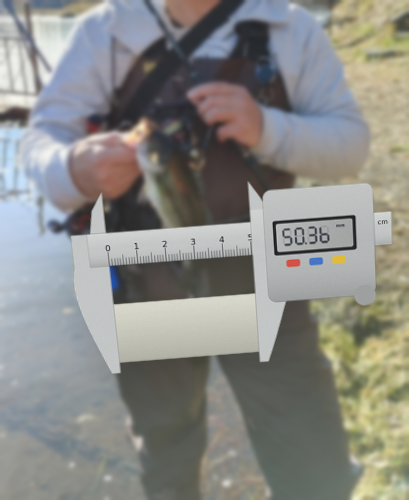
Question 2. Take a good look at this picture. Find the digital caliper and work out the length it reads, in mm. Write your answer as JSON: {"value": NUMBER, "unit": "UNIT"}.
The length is {"value": 50.36, "unit": "mm"}
